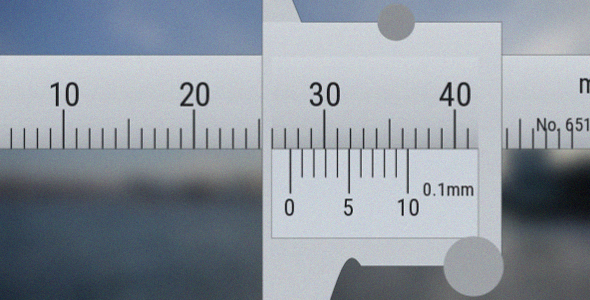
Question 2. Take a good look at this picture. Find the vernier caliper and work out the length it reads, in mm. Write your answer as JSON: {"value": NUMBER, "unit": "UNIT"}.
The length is {"value": 27.4, "unit": "mm"}
